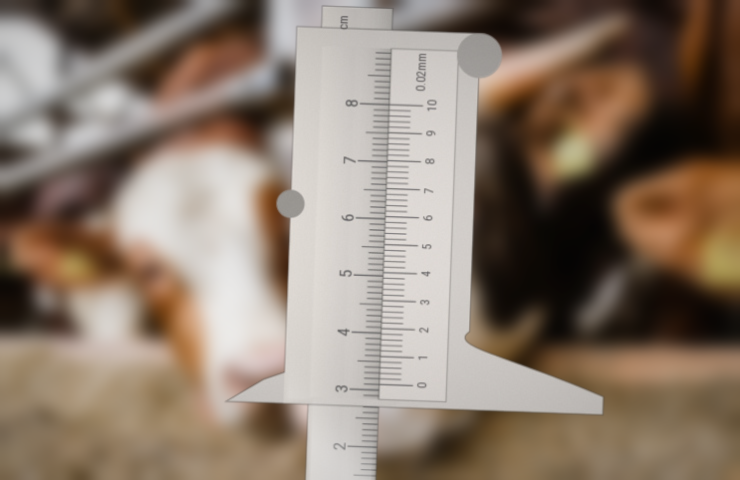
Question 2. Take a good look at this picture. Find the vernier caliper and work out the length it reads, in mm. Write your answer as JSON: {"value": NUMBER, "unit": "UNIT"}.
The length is {"value": 31.0, "unit": "mm"}
